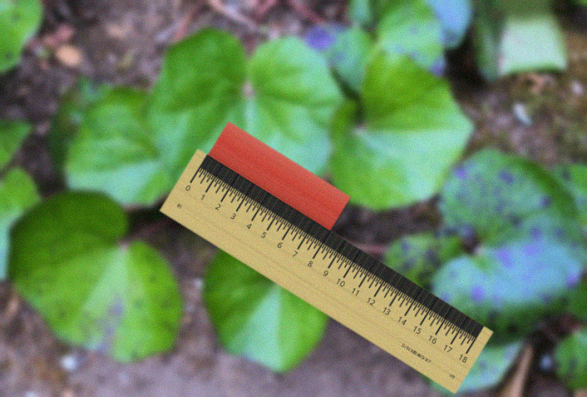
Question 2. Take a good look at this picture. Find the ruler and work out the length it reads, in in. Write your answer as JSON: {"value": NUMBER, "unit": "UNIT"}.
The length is {"value": 8, "unit": "in"}
